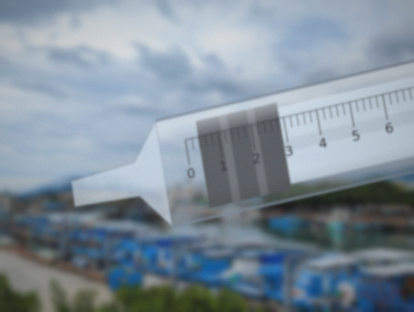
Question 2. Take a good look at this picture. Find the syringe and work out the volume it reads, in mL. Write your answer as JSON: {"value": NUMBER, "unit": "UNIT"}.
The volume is {"value": 0.4, "unit": "mL"}
